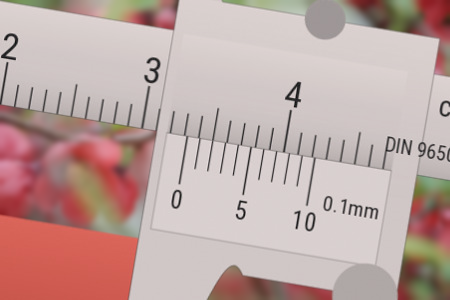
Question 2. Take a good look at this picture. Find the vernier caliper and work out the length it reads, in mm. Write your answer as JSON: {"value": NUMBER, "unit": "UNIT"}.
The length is {"value": 33.2, "unit": "mm"}
